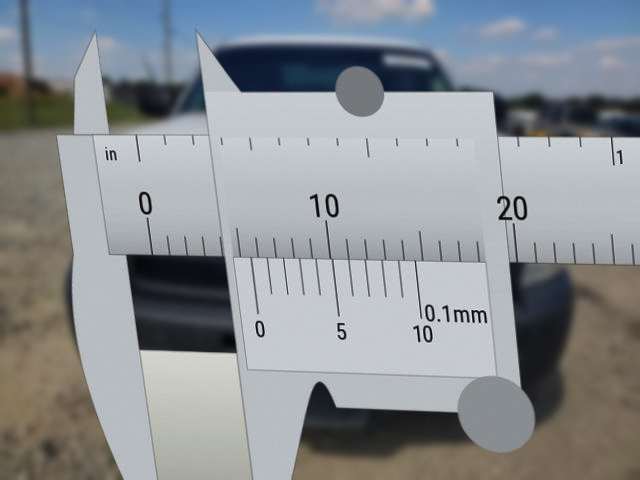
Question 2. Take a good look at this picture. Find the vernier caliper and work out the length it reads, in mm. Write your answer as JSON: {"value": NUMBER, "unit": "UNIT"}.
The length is {"value": 5.6, "unit": "mm"}
